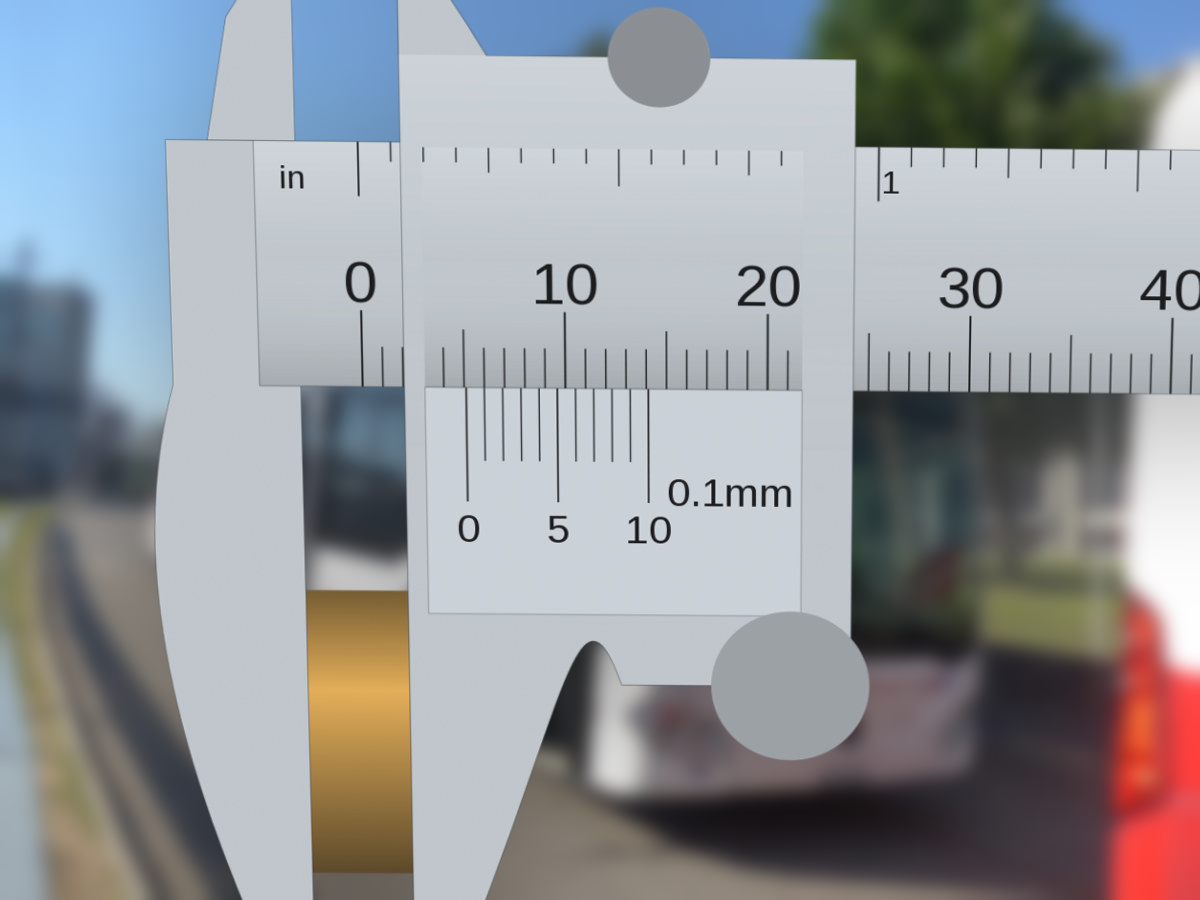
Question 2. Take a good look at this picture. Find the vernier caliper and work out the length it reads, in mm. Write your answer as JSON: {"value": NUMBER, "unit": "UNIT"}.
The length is {"value": 5.1, "unit": "mm"}
